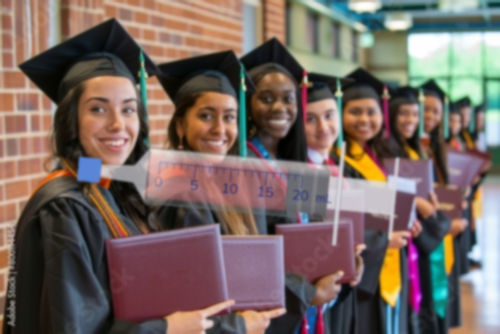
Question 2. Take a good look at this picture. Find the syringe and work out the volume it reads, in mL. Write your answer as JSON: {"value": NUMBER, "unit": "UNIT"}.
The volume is {"value": 18, "unit": "mL"}
